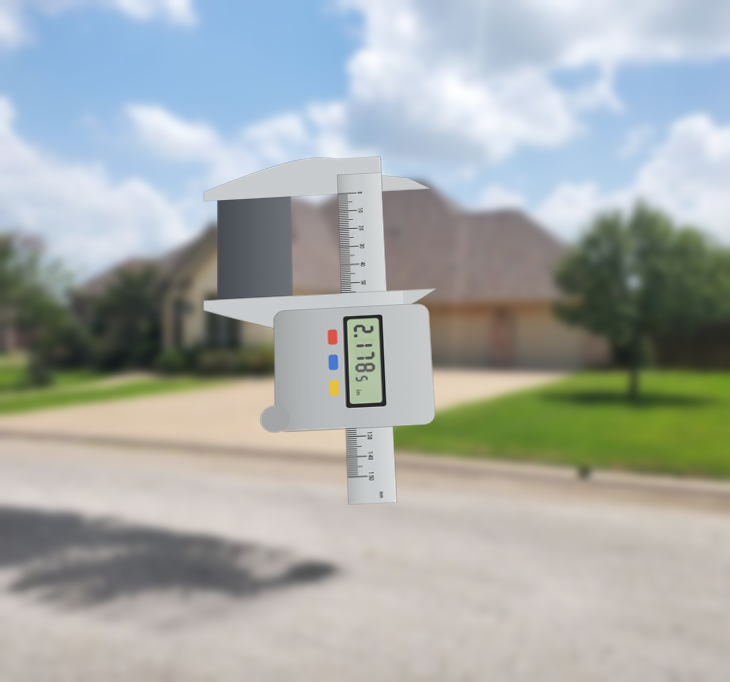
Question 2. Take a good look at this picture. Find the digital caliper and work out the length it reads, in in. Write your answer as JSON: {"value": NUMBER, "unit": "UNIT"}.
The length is {"value": 2.1785, "unit": "in"}
